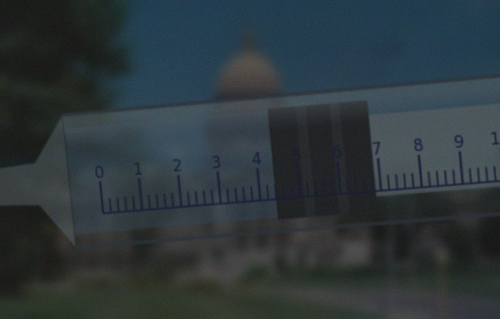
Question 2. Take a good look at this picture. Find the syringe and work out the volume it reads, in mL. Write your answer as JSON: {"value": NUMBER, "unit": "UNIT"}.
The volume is {"value": 4.4, "unit": "mL"}
